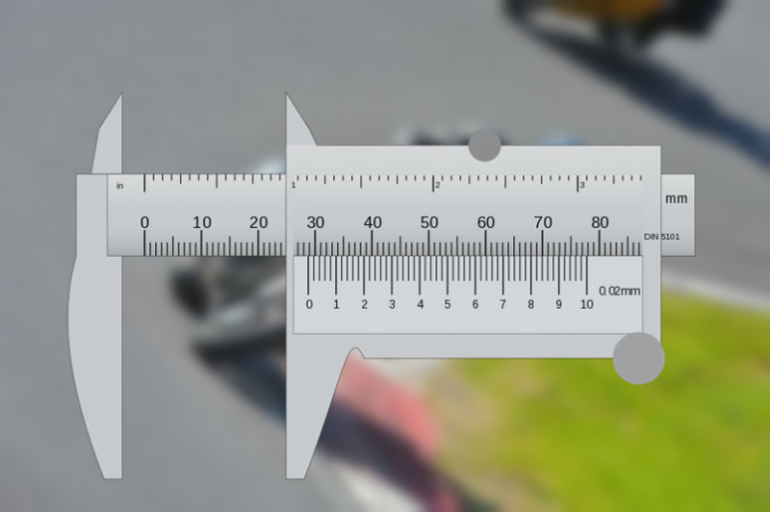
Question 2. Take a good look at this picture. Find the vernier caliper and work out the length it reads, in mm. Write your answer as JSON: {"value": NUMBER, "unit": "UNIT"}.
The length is {"value": 28.8, "unit": "mm"}
